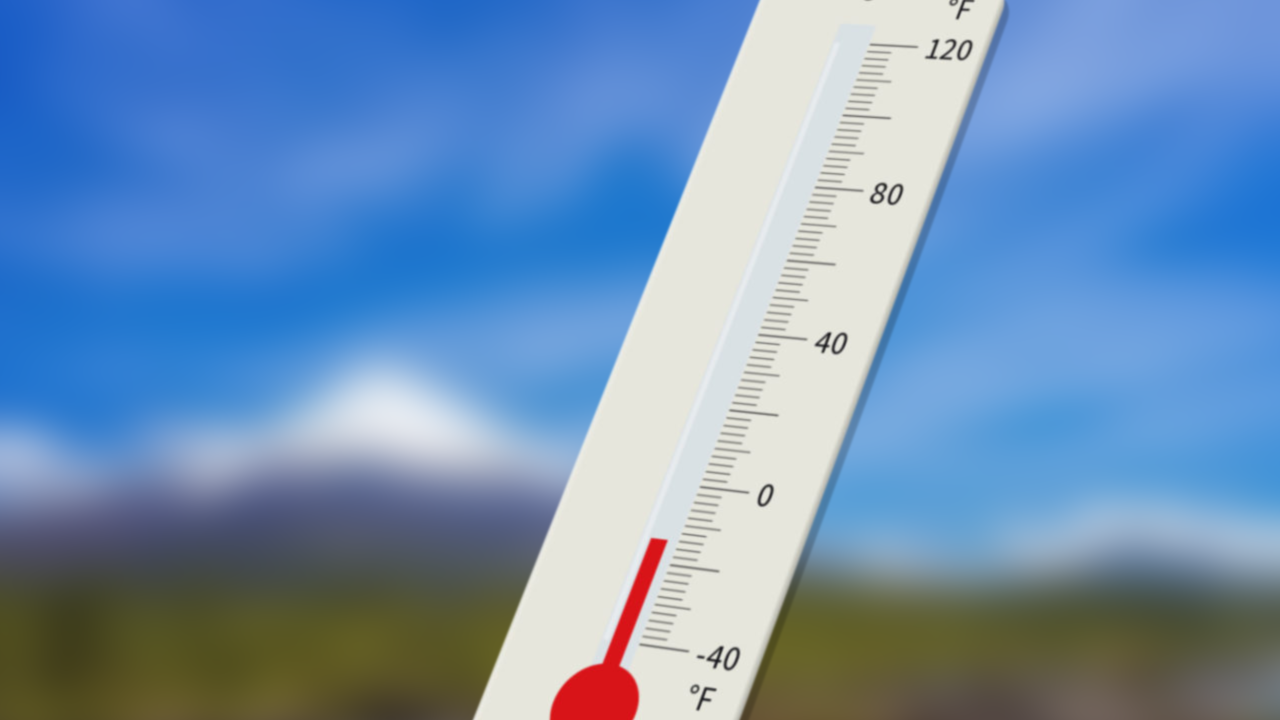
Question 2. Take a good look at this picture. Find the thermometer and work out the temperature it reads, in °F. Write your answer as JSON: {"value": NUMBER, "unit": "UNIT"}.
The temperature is {"value": -14, "unit": "°F"}
